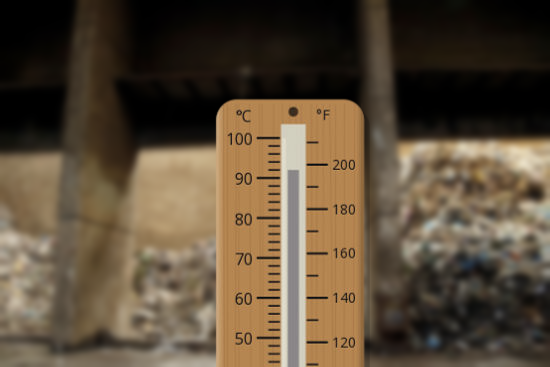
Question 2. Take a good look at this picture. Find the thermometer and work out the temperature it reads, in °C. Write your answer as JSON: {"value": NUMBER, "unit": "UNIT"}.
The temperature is {"value": 92, "unit": "°C"}
